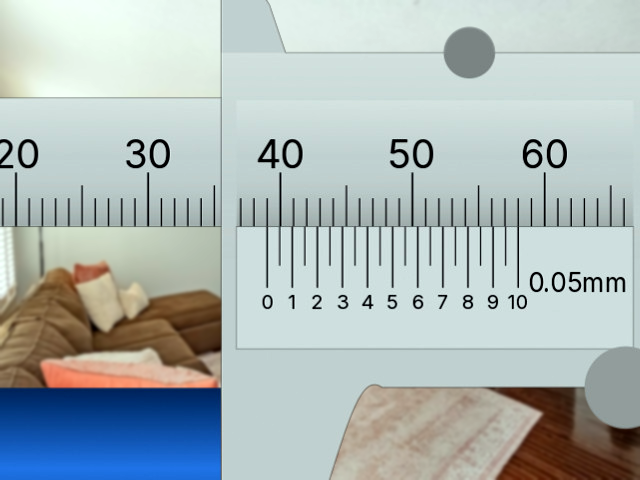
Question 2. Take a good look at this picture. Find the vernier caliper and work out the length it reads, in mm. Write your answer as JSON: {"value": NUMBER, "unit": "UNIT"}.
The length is {"value": 39.0, "unit": "mm"}
